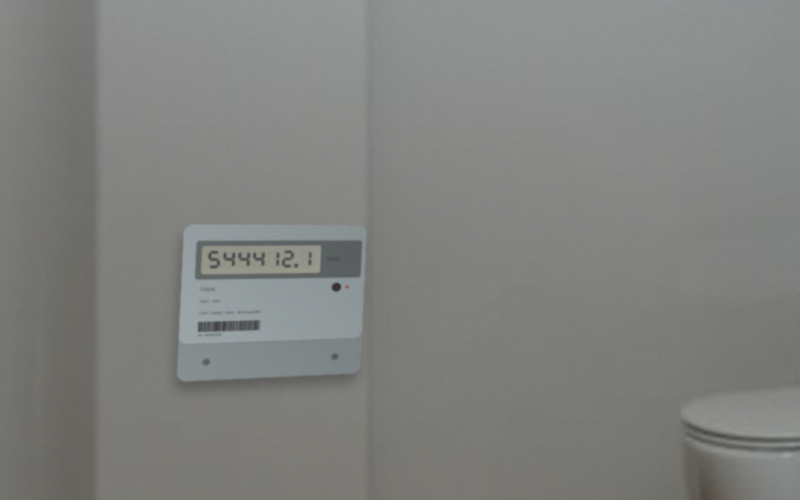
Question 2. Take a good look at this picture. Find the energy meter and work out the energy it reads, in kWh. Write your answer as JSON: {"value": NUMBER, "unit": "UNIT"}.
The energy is {"value": 544412.1, "unit": "kWh"}
